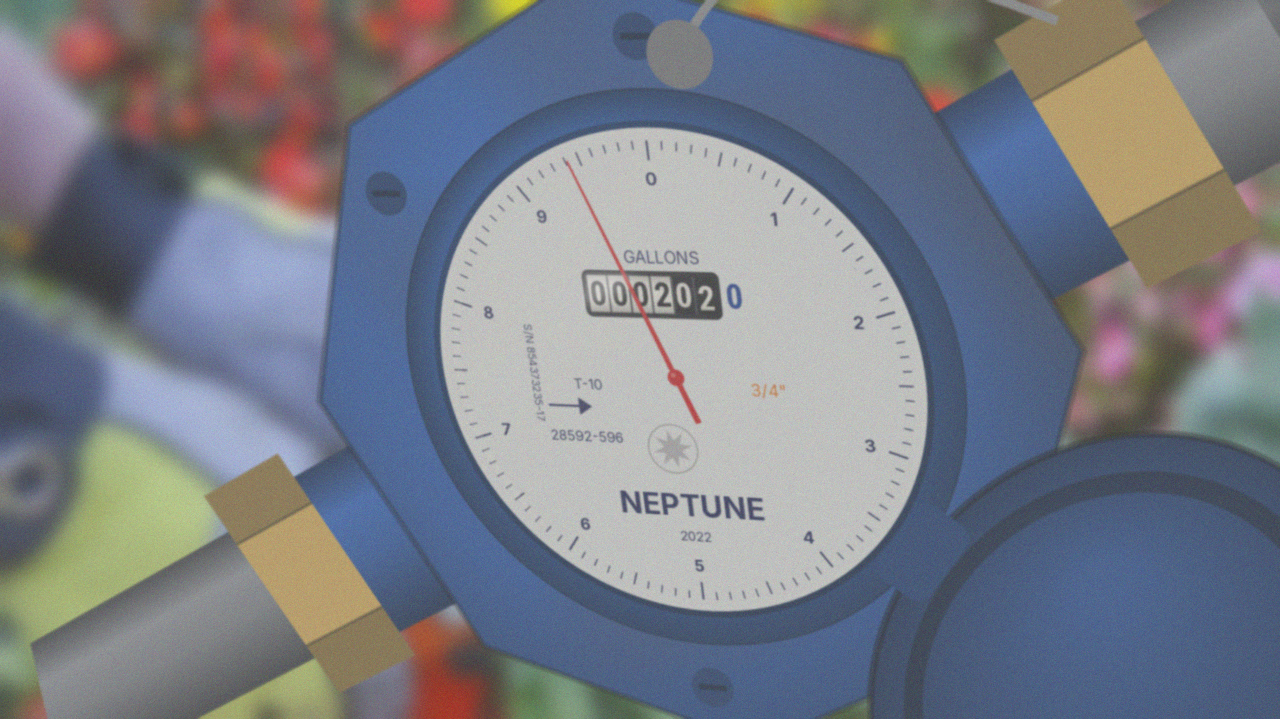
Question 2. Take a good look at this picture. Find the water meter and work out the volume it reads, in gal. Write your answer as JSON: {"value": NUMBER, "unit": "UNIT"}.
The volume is {"value": 2019.4, "unit": "gal"}
